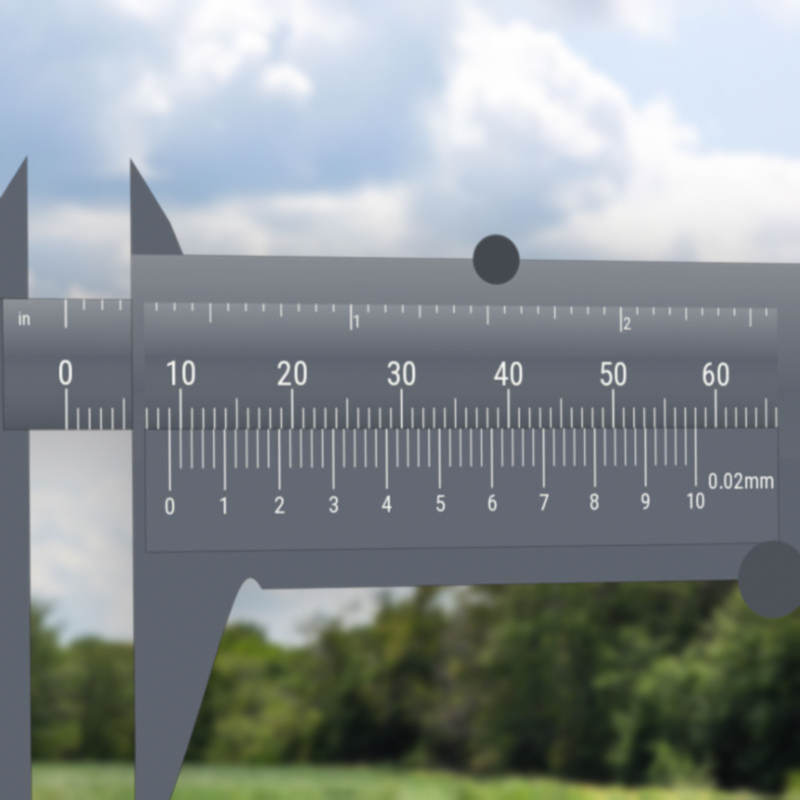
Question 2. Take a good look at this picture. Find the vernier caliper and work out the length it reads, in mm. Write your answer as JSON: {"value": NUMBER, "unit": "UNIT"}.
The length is {"value": 9.0, "unit": "mm"}
